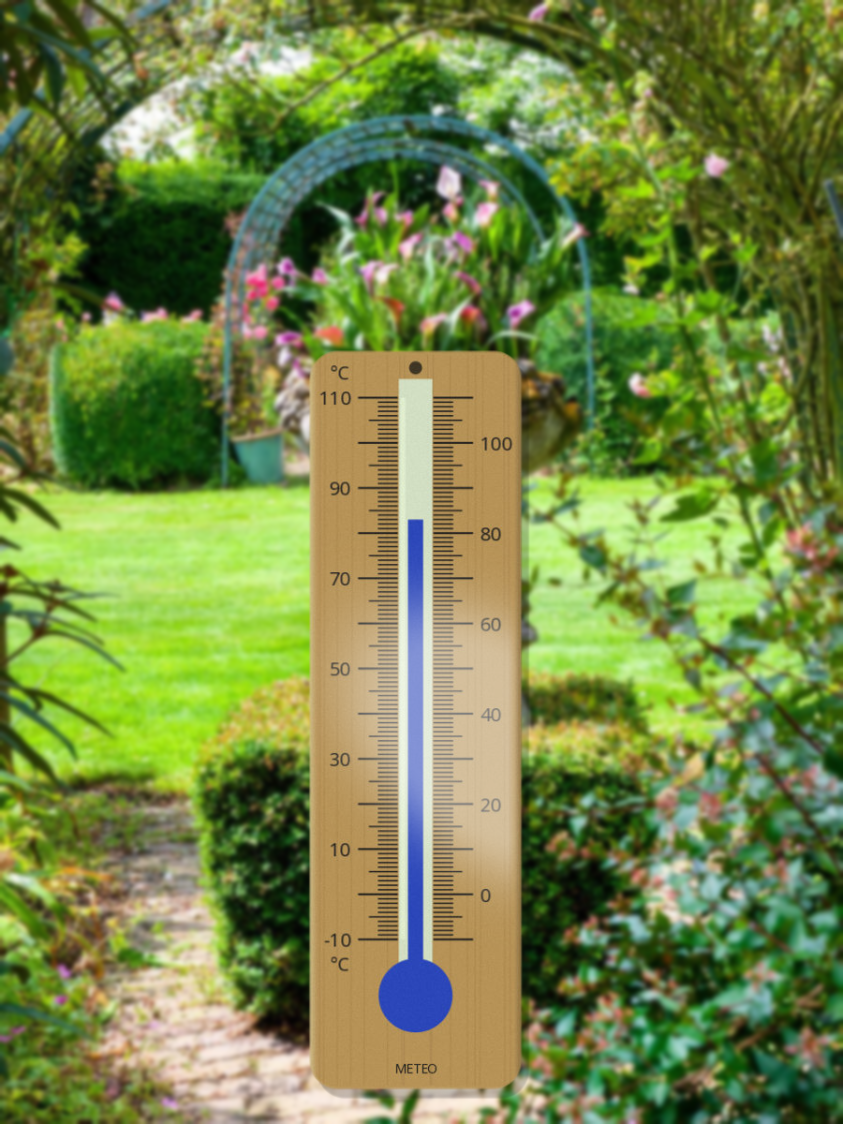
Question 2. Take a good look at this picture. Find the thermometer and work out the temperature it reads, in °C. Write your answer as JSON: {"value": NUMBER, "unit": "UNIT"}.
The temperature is {"value": 83, "unit": "°C"}
